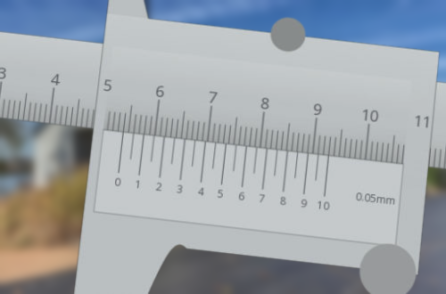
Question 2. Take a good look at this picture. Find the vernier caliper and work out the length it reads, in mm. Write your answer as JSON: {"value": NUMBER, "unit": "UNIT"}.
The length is {"value": 54.0, "unit": "mm"}
